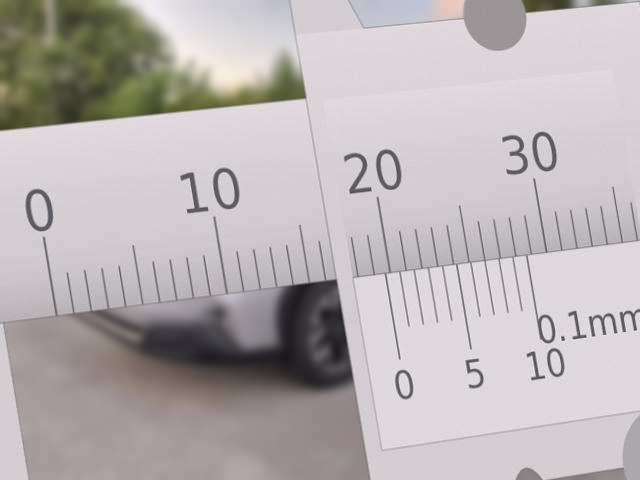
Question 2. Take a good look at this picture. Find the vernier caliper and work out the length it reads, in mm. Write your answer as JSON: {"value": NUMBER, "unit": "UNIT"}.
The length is {"value": 19.7, "unit": "mm"}
